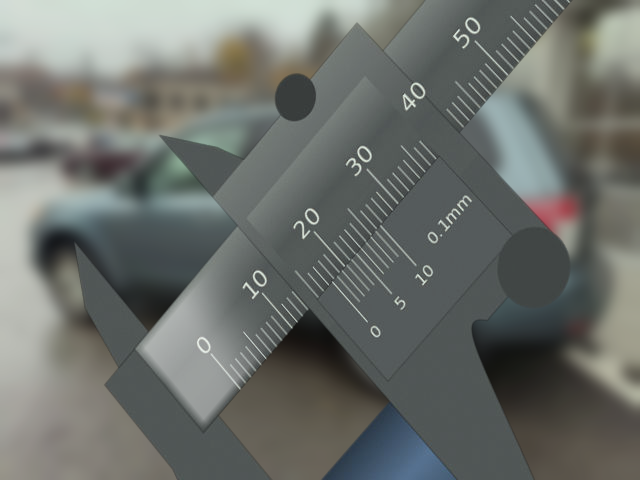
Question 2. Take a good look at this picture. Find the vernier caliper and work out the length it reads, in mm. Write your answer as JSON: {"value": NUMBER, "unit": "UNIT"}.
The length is {"value": 17.6, "unit": "mm"}
